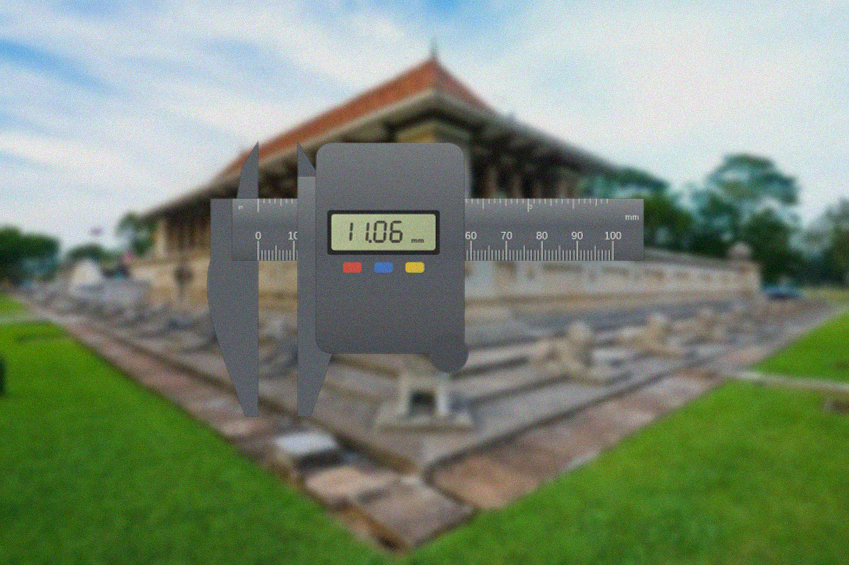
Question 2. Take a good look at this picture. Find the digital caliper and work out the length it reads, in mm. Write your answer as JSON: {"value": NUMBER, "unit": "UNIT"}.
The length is {"value": 11.06, "unit": "mm"}
